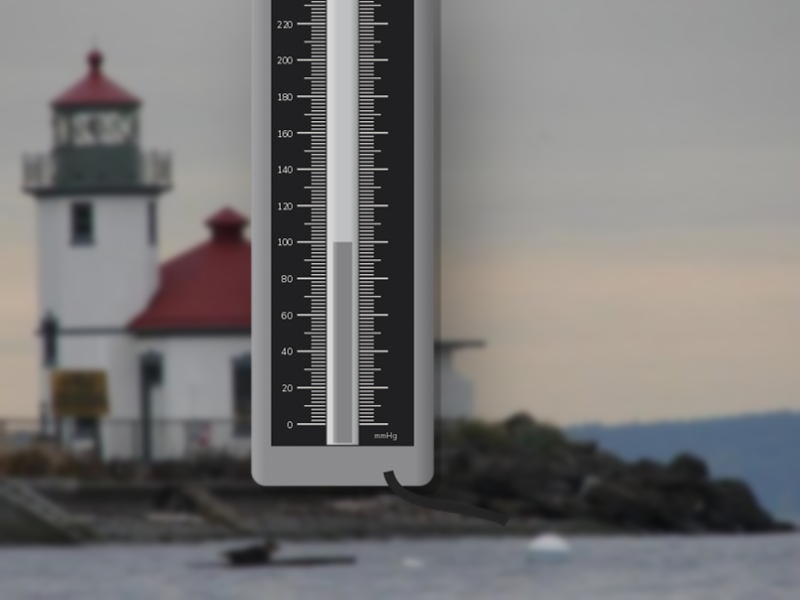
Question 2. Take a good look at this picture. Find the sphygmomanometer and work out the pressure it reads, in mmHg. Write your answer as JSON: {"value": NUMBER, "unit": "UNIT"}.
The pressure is {"value": 100, "unit": "mmHg"}
